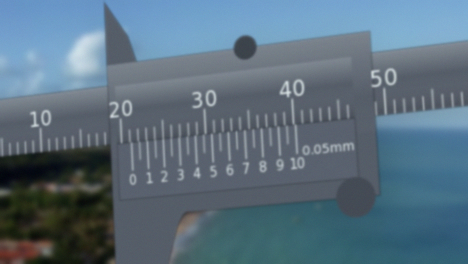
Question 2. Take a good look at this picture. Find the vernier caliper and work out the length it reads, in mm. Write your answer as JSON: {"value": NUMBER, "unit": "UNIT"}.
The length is {"value": 21.2, "unit": "mm"}
